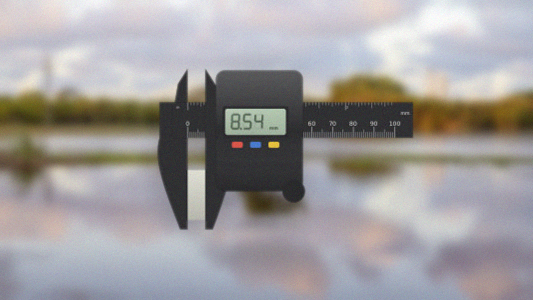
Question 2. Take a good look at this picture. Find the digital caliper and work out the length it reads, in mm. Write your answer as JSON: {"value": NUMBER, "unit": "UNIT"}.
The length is {"value": 8.54, "unit": "mm"}
